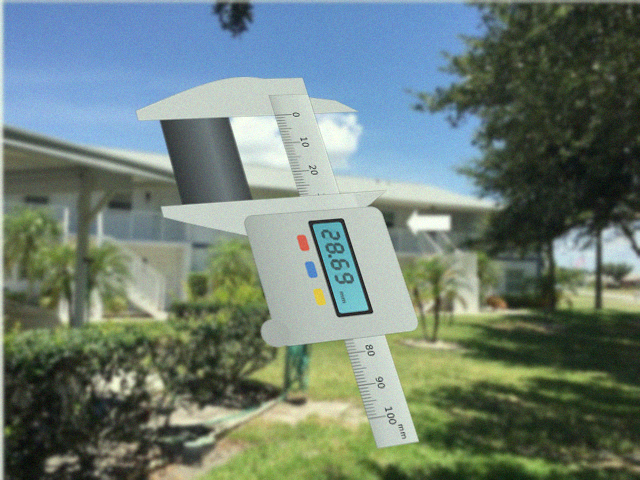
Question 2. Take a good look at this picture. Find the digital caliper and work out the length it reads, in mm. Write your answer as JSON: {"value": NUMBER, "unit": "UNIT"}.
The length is {"value": 28.69, "unit": "mm"}
